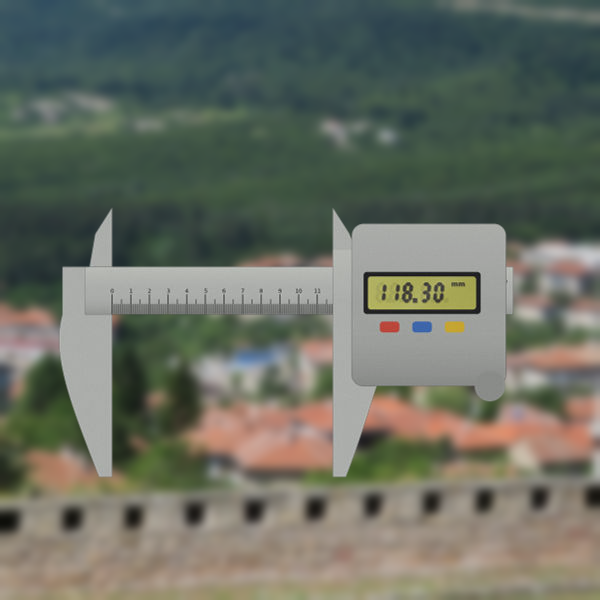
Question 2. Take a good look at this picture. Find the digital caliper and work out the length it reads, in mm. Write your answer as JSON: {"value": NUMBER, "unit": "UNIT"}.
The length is {"value": 118.30, "unit": "mm"}
